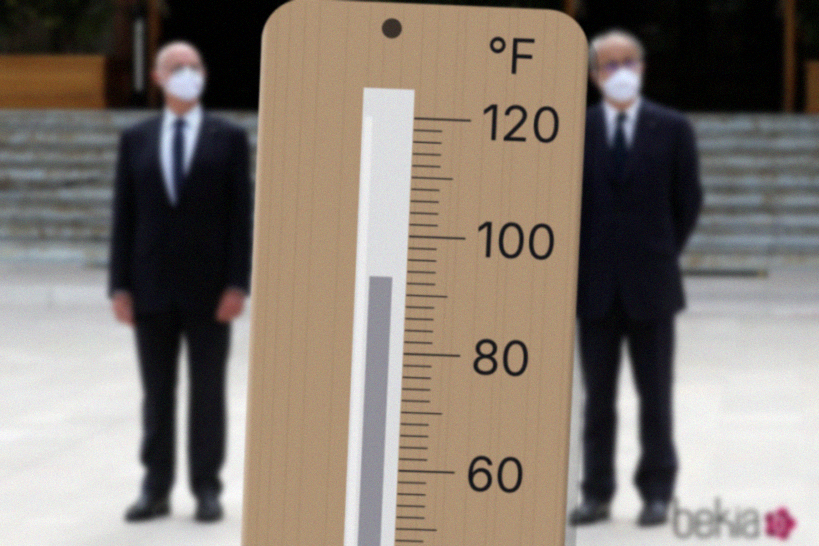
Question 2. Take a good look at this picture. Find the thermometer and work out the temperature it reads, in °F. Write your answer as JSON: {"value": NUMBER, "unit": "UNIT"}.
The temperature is {"value": 93, "unit": "°F"}
